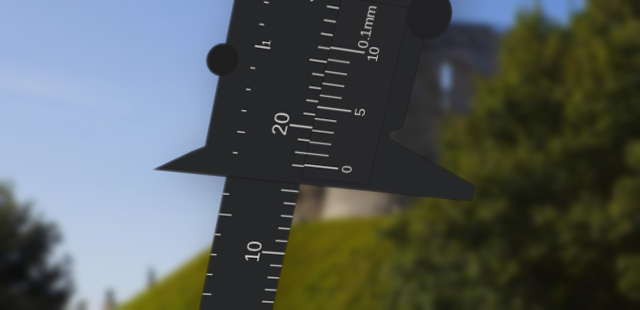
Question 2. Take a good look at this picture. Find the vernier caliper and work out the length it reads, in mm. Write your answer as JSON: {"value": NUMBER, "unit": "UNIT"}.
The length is {"value": 17.1, "unit": "mm"}
